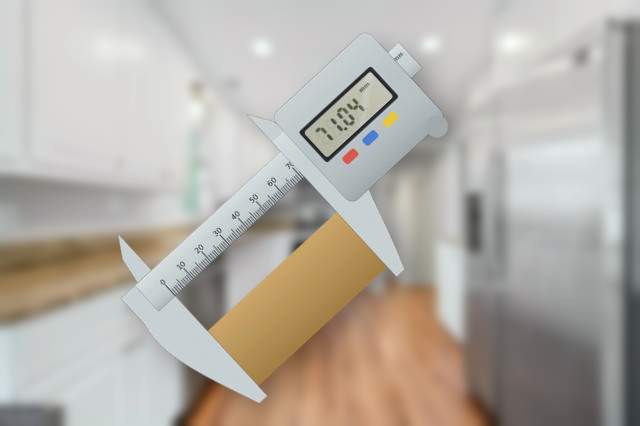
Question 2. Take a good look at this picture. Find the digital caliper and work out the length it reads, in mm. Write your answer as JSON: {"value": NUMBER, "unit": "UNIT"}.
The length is {"value": 71.04, "unit": "mm"}
